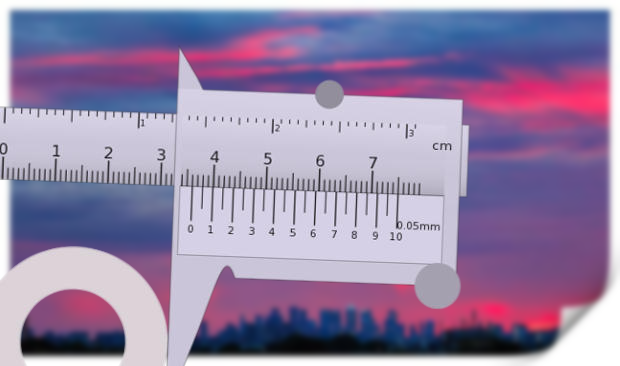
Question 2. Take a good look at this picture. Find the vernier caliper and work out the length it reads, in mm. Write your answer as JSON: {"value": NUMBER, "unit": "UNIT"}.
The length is {"value": 36.0, "unit": "mm"}
